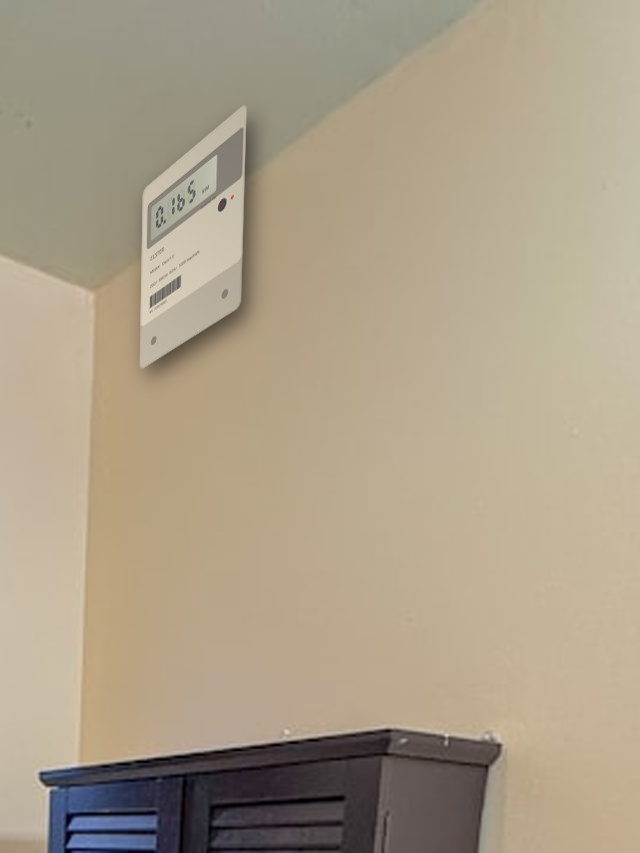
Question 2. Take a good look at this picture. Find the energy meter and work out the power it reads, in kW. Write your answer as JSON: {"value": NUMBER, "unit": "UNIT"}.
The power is {"value": 0.165, "unit": "kW"}
